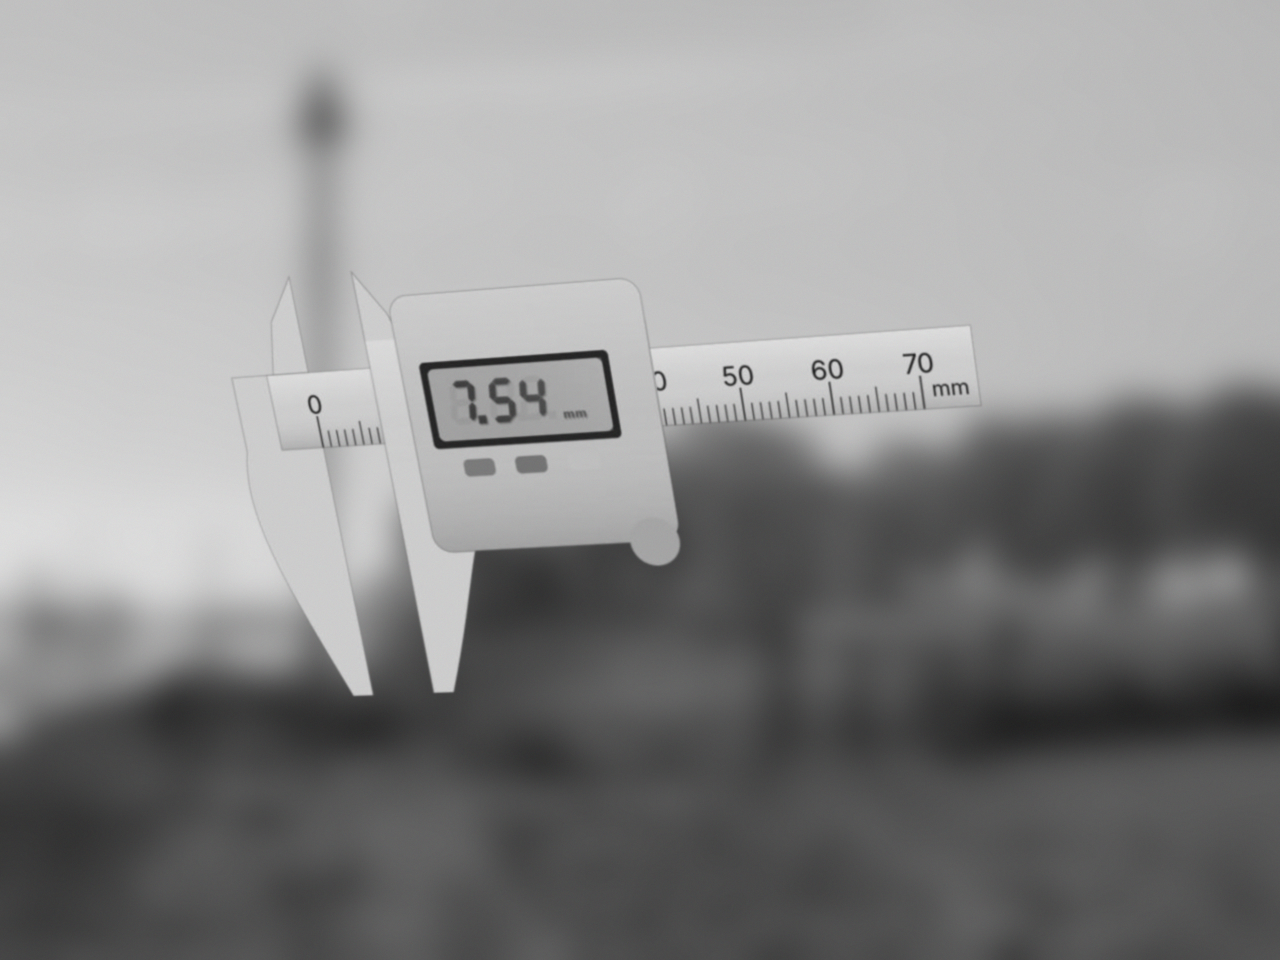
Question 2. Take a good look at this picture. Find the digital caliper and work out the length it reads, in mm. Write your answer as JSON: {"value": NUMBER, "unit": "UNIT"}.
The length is {"value": 7.54, "unit": "mm"}
